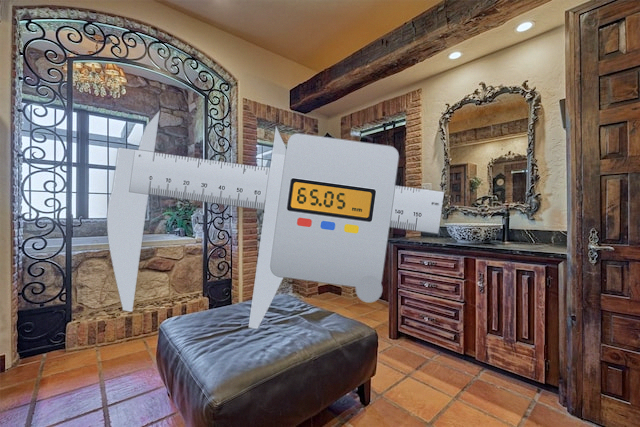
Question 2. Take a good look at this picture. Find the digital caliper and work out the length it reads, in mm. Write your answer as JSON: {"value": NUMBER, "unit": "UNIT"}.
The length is {"value": 65.05, "unit": "mm"}
